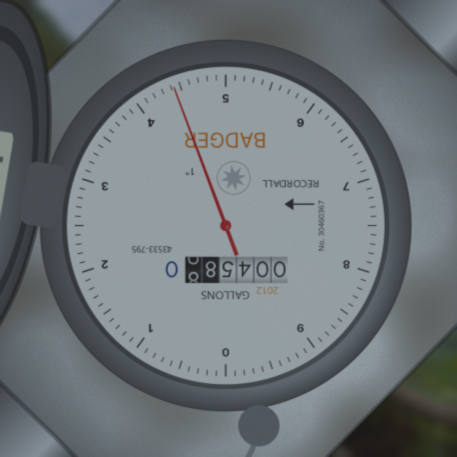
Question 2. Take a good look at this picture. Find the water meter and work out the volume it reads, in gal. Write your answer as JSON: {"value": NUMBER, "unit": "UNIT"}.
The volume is {"value": 45884.4, "unit": "gal"}
